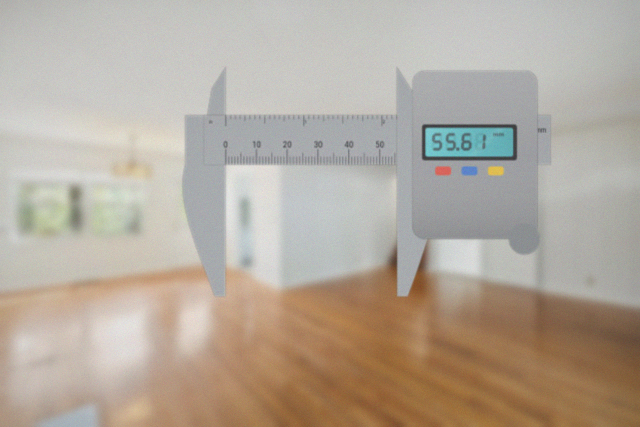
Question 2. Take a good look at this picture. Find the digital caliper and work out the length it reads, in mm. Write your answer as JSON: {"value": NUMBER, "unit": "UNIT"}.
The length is {"value": 55.61, "unit": "mm"}
